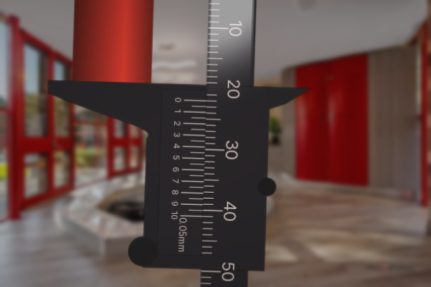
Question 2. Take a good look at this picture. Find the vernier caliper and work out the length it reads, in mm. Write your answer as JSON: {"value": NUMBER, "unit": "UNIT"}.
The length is {"value": 22.0, "unit": "mm"}
